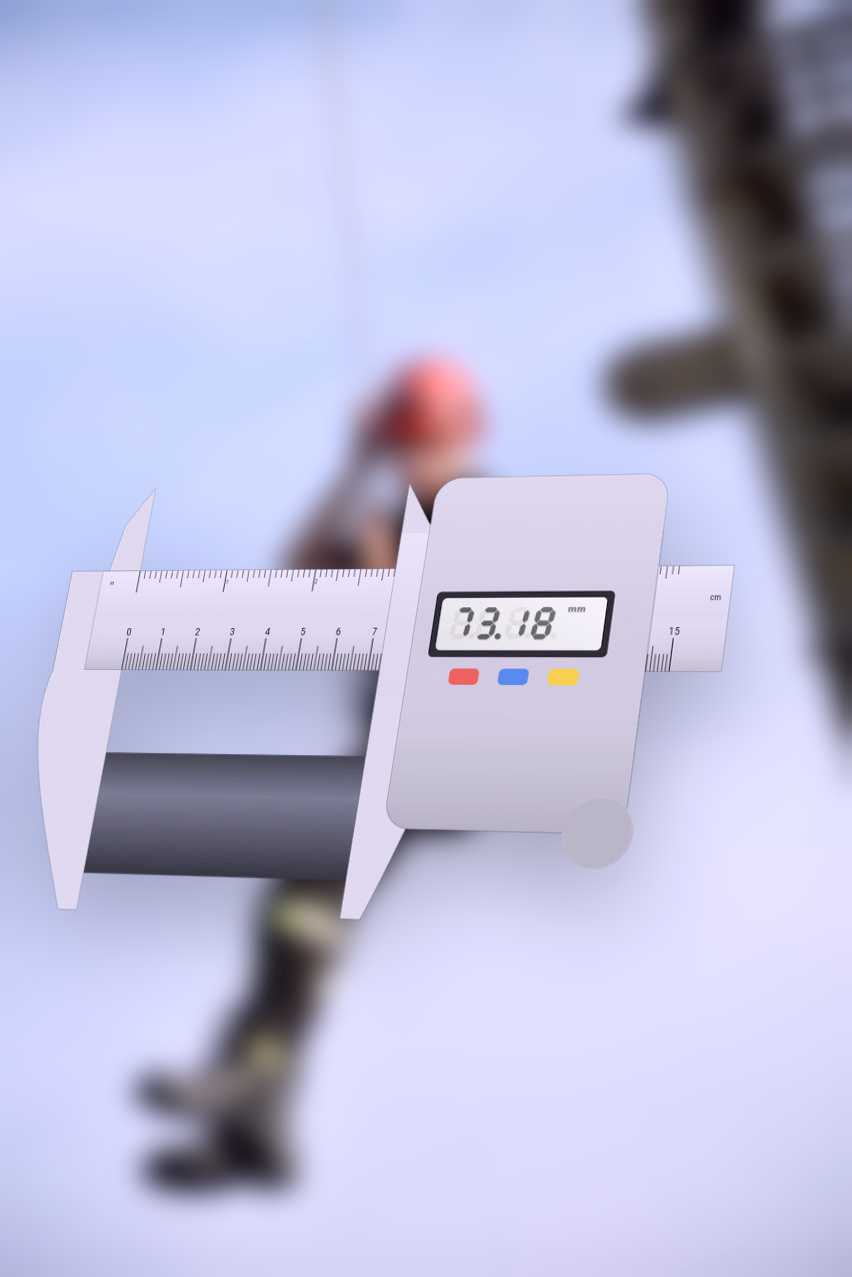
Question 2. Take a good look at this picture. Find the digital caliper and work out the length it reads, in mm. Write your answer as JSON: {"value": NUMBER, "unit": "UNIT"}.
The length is {"value": 73.18, "unit": "mm"}
